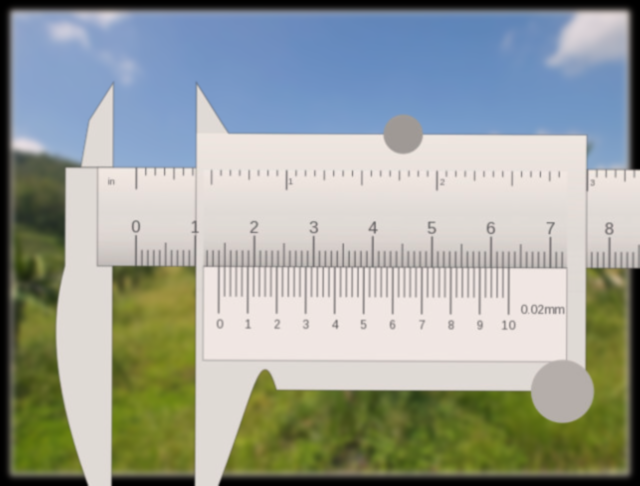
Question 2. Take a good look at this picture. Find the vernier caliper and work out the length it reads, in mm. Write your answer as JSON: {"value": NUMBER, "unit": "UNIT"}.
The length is {"value": 14.0, "unit": "mm"}
